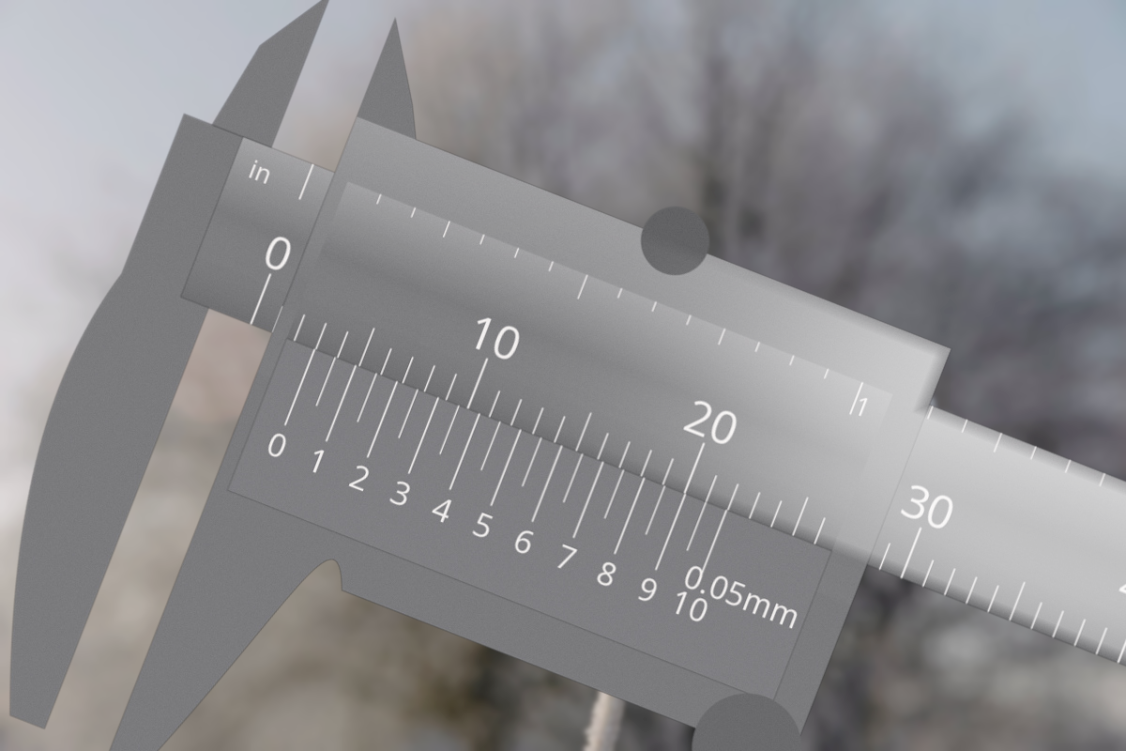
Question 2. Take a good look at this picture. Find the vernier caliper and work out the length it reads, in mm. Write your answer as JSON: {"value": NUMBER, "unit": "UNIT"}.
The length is {"value": 2.95, "unit": "mm"}
